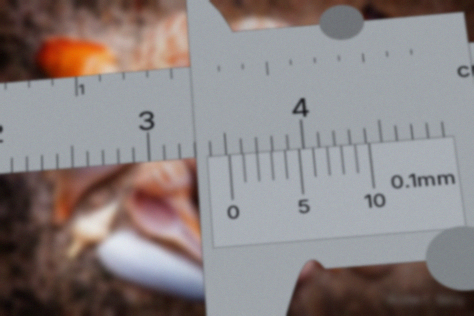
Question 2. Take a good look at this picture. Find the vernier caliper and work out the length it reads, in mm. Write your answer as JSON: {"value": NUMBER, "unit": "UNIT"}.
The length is {"value": 35.2, "unit": "mm"}
